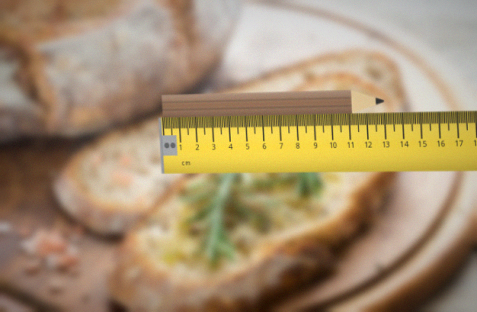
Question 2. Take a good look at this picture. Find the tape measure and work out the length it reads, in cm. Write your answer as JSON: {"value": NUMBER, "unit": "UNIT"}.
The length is {"value": 13, "unit": "cm"}
